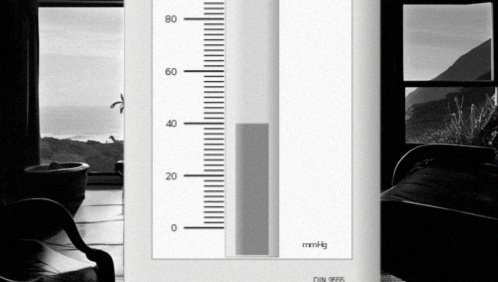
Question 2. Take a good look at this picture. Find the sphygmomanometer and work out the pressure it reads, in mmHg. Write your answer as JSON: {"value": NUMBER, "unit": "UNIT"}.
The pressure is {"value": 40, "unit": "mmHg"}
